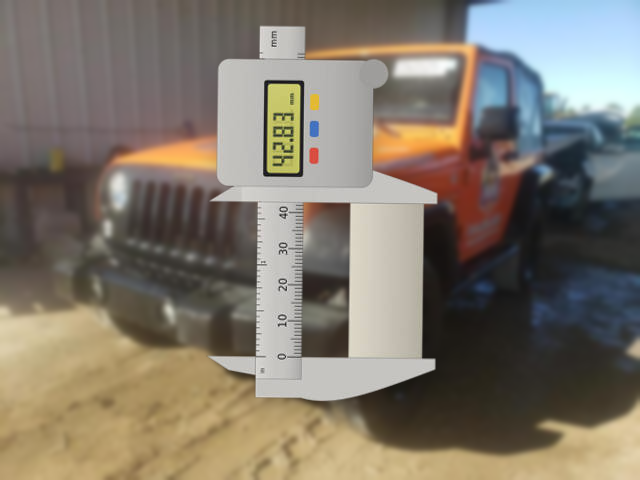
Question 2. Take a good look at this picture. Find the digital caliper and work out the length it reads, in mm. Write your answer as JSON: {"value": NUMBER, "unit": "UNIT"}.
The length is {"value": 42.83, "unit": "mm"}
